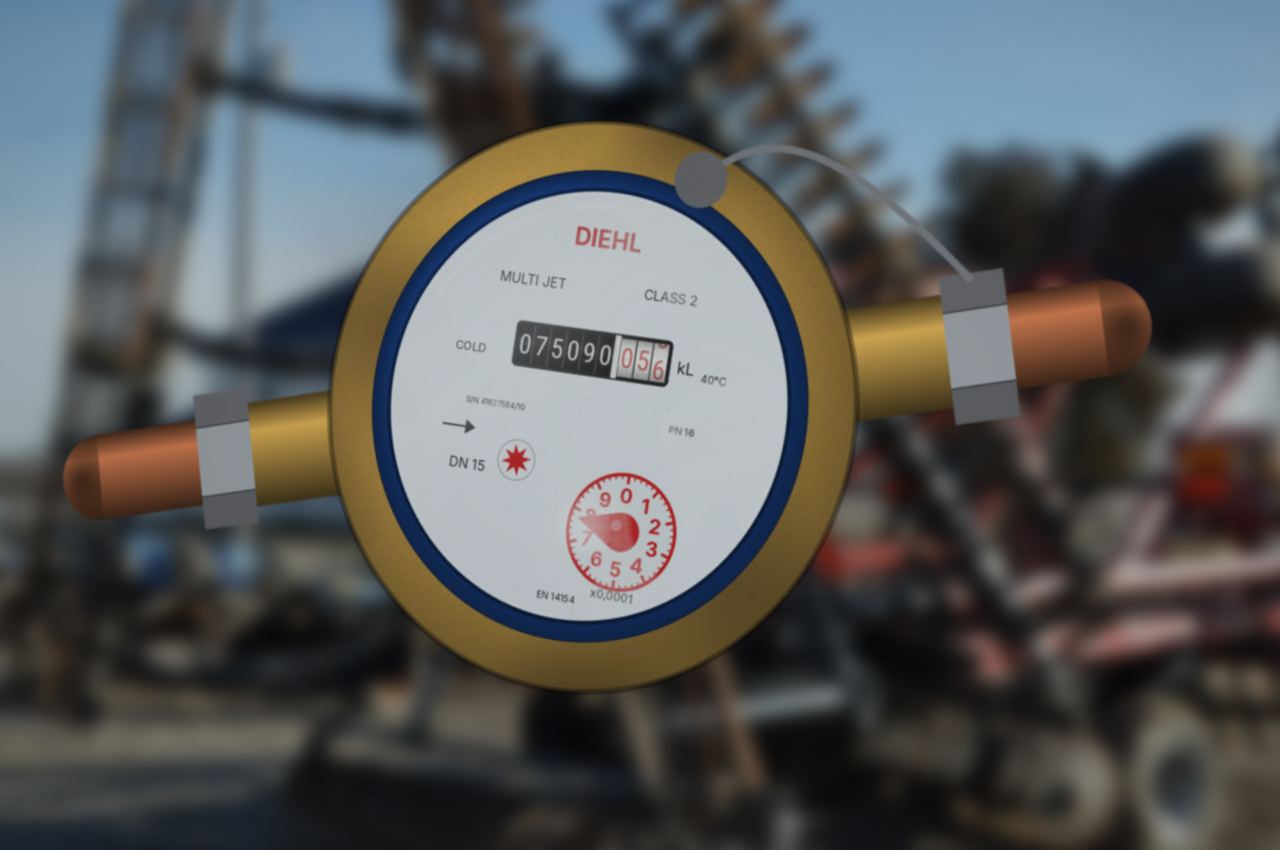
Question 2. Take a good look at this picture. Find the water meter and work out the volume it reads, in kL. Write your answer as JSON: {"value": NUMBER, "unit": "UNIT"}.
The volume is {"value": 75090.0557, "unit": "kL"}
